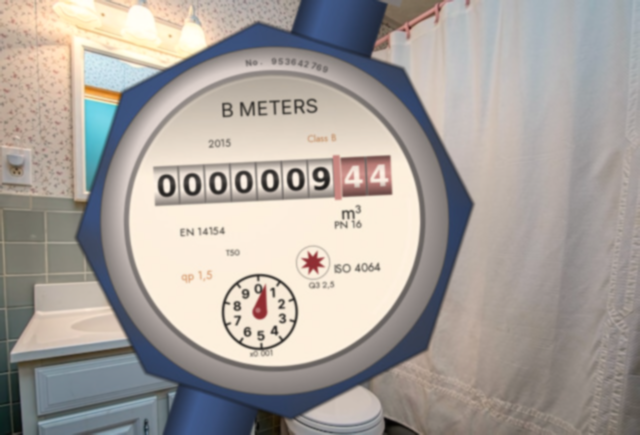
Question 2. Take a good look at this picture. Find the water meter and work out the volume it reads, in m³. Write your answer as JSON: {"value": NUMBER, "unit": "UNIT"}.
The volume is {"value": 9.440, "unit": "m³"}
